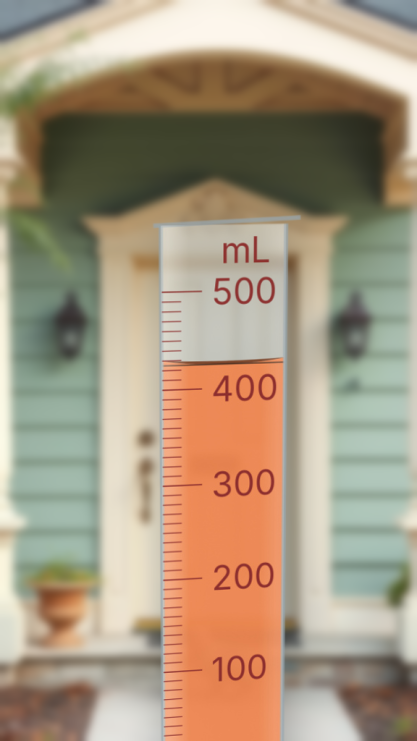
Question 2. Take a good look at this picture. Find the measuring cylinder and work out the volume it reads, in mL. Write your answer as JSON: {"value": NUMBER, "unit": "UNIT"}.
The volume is {"value": 425, "unit": "mL"}
